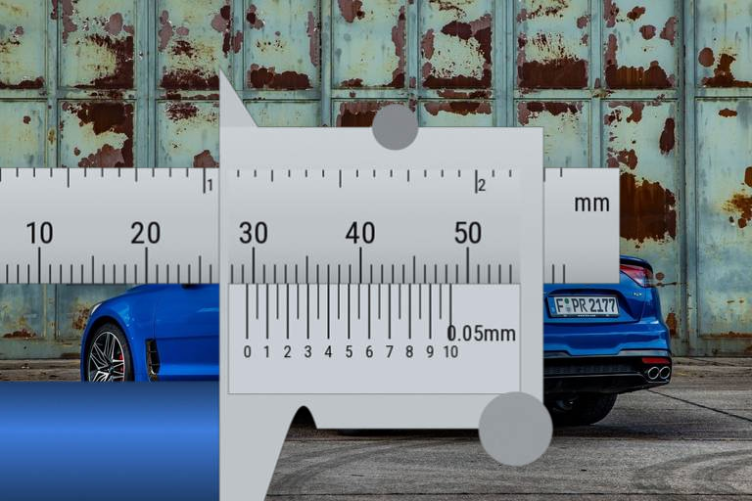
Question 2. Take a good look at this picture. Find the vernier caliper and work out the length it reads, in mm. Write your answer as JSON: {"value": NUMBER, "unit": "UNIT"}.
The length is {"value": 29.4, "unit": "mm"}
